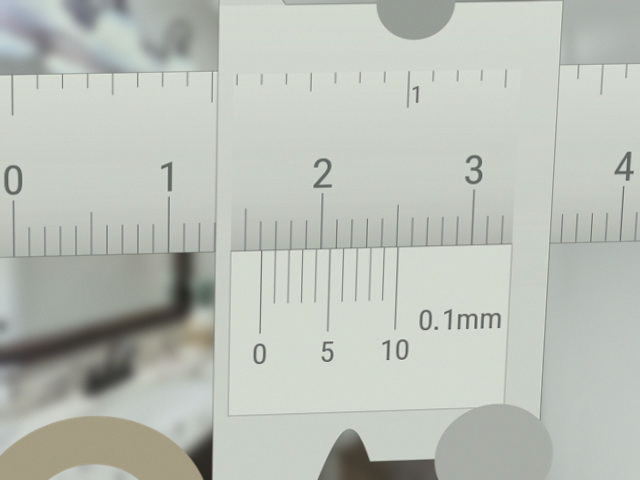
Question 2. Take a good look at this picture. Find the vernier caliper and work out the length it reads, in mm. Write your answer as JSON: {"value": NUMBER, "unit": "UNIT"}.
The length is {"value": 16.1, "unit": "mm"}
